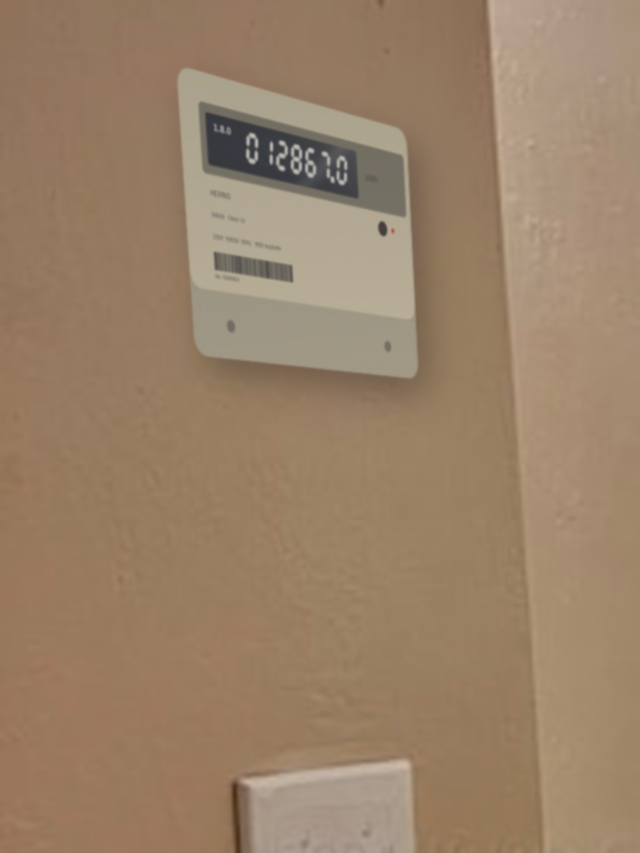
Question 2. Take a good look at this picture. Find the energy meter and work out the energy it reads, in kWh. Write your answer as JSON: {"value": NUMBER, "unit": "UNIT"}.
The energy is {"value": 12867.0, "unit": "kWh"}
